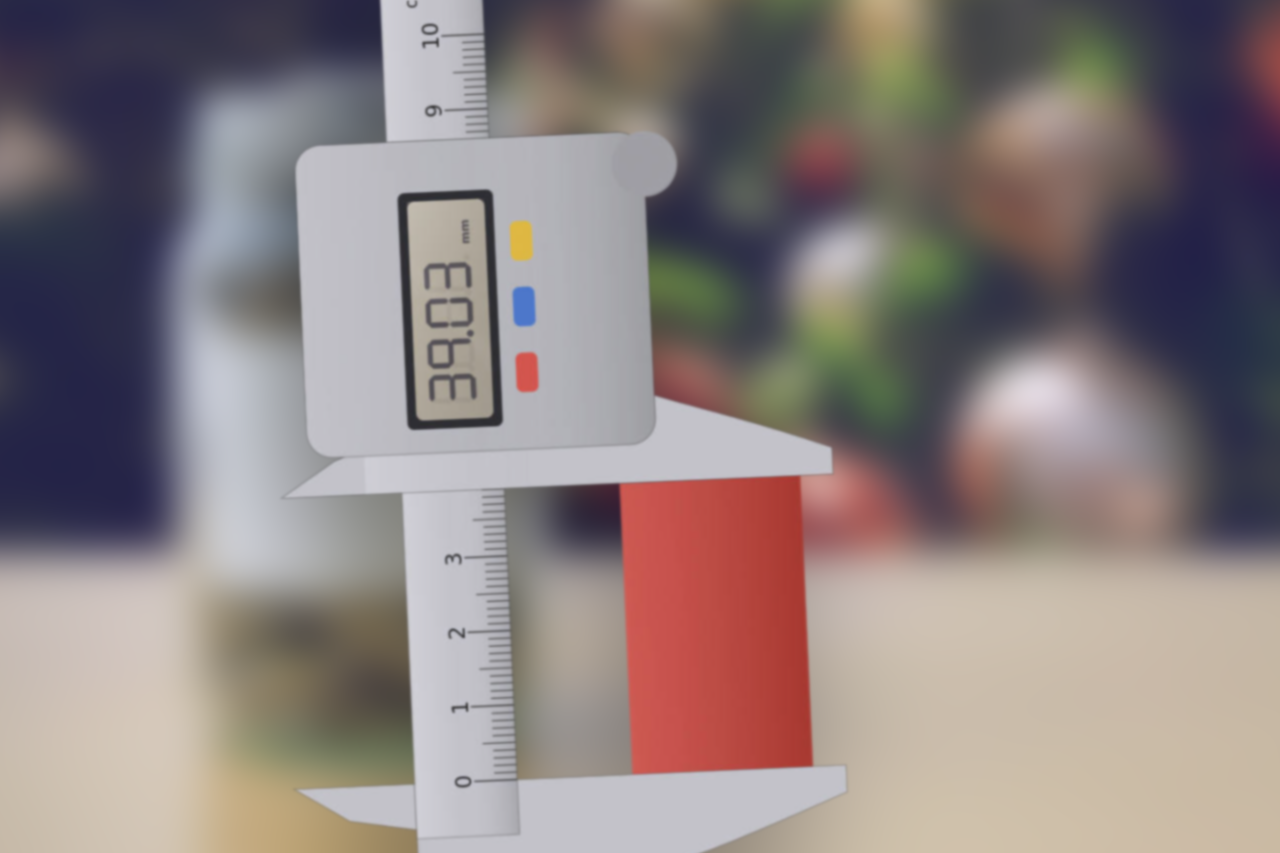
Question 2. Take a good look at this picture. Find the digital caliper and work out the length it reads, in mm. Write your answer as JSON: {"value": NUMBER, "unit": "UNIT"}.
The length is {"value": 39.03, "unit": "mm"}
